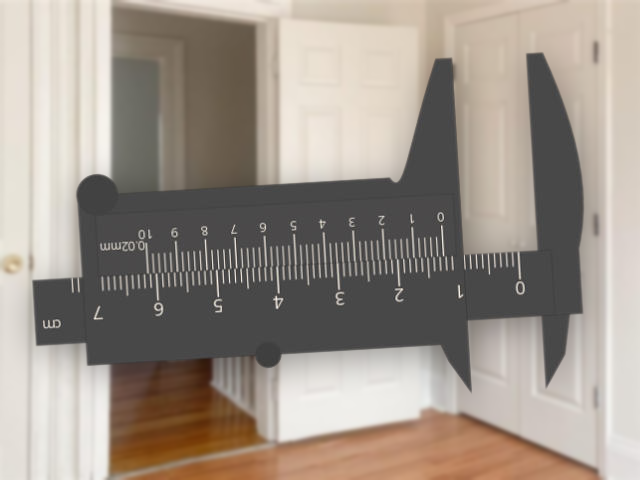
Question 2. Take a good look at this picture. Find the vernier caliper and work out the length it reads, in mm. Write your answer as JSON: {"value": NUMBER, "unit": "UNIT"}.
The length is {"value": 12.4, "unit": "mm"}
